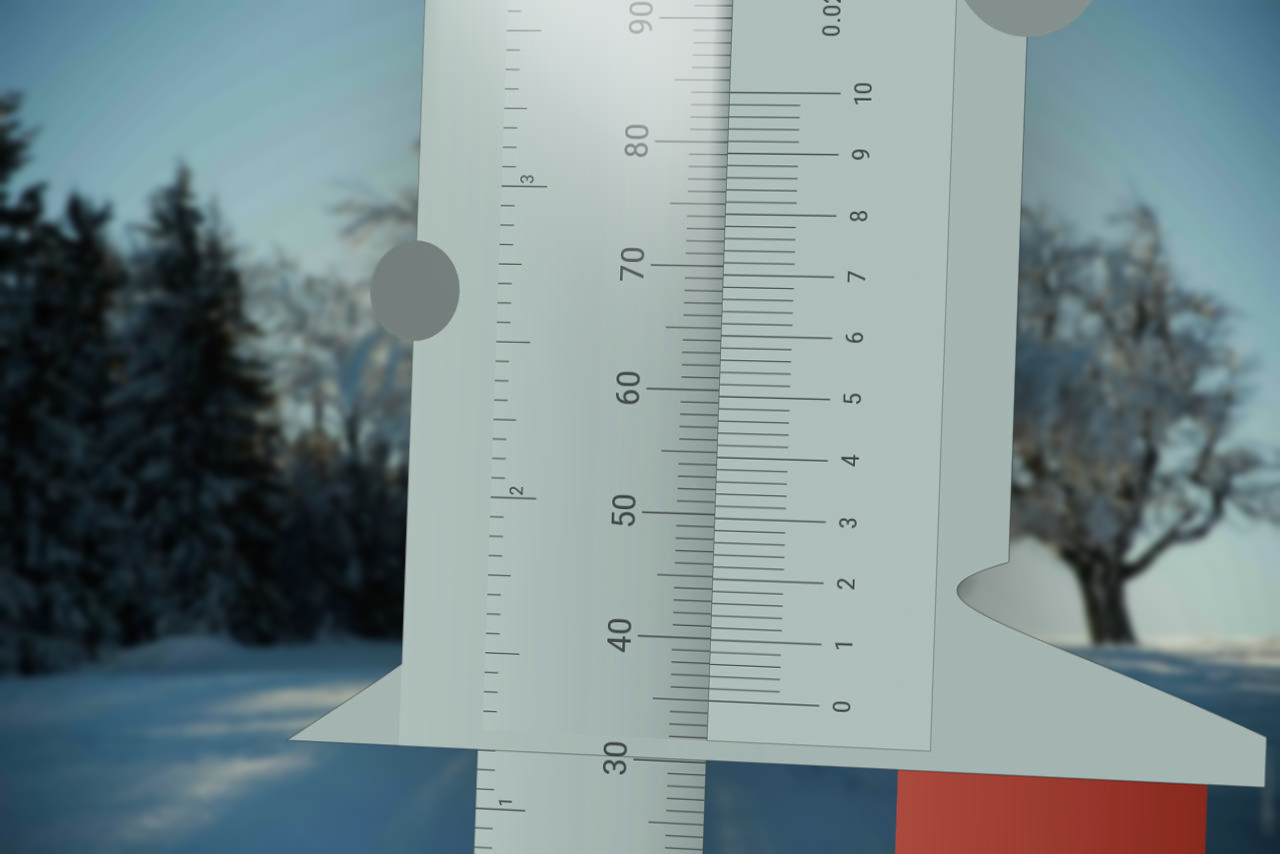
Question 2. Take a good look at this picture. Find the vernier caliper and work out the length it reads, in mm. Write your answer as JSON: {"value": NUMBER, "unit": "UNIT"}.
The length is {"value": 35.0, "unit": "mm"}
